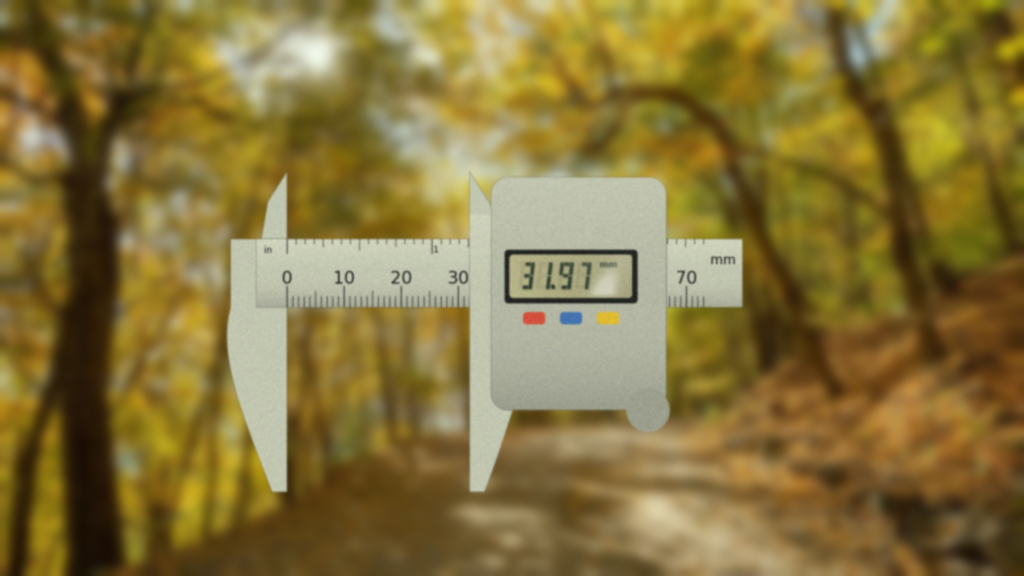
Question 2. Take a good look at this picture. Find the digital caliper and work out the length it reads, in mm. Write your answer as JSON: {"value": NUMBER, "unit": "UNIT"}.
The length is {"value": 31.97, "unit": "mm"}
